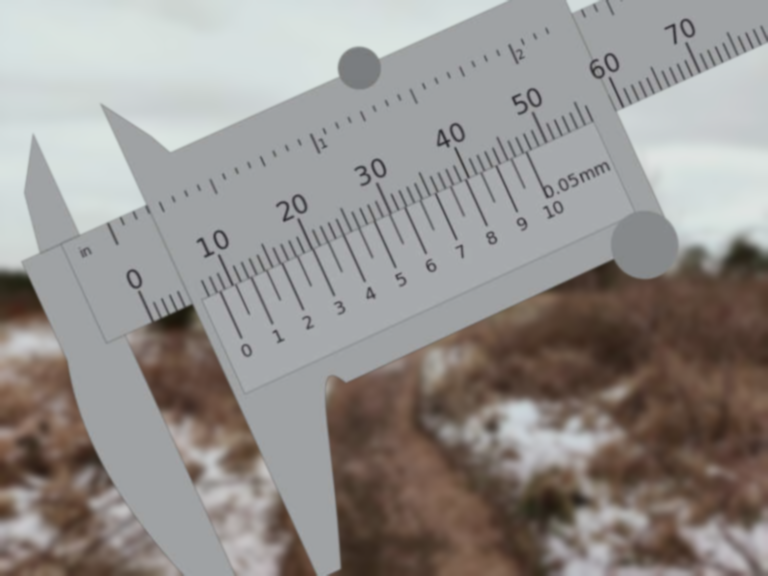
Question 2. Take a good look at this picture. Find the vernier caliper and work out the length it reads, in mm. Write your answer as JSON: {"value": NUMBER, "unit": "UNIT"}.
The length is {"value": 8.4, "unit": "mm"}
